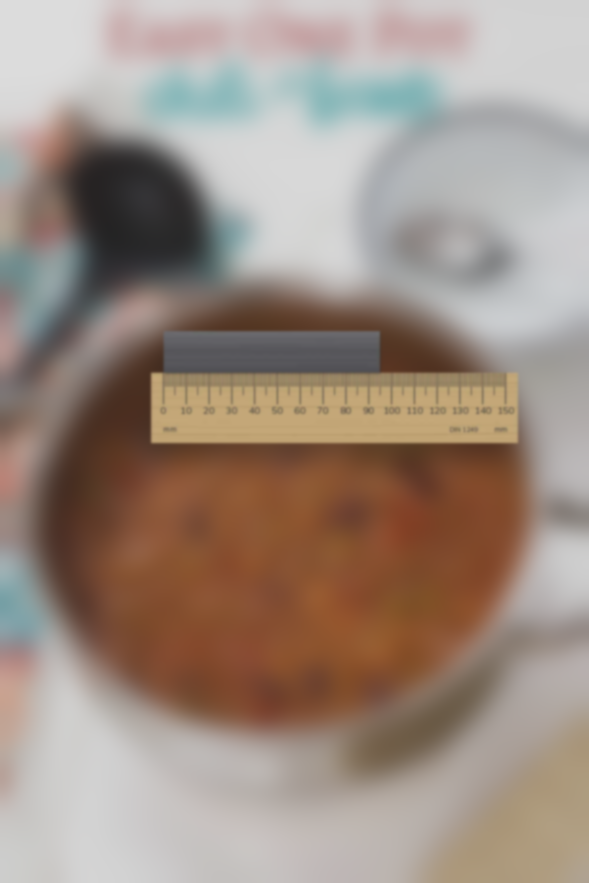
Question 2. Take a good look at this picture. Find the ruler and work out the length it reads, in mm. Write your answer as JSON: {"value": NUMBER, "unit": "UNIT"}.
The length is {"value": 95, "unit": "mm"}
